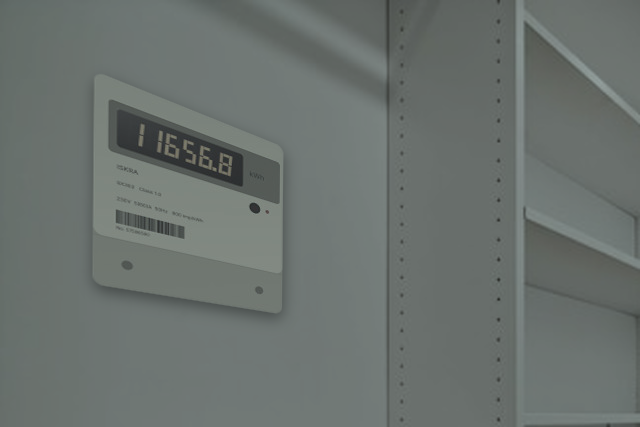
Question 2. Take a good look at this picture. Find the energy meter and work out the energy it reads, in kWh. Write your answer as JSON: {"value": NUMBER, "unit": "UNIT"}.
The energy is {"value": 11656.8, "unit": "kWh"}
